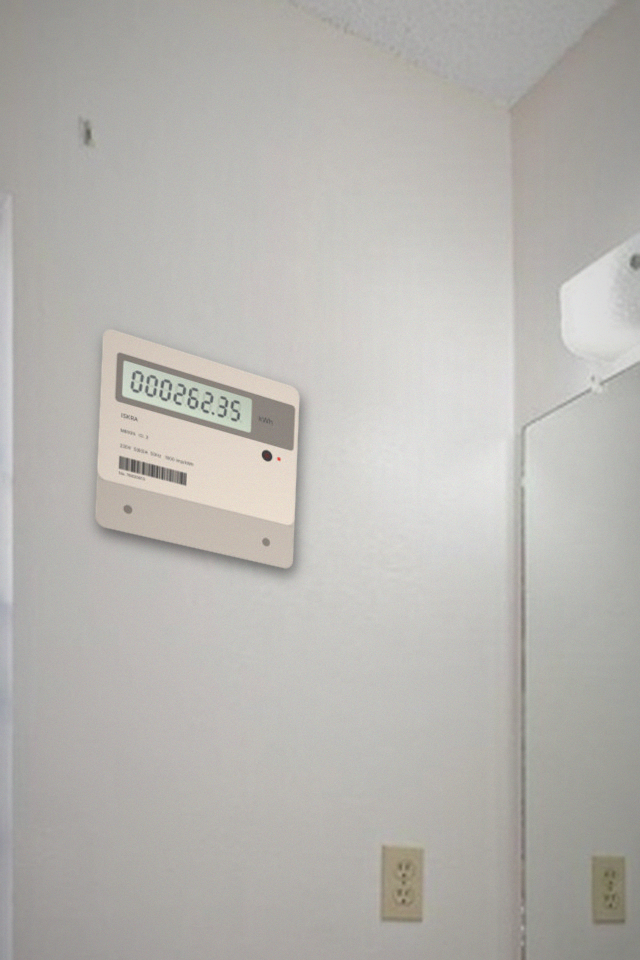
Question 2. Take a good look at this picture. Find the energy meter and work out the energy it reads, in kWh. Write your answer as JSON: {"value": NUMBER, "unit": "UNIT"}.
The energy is {"value": 262.35, "unit": "kWh"}
